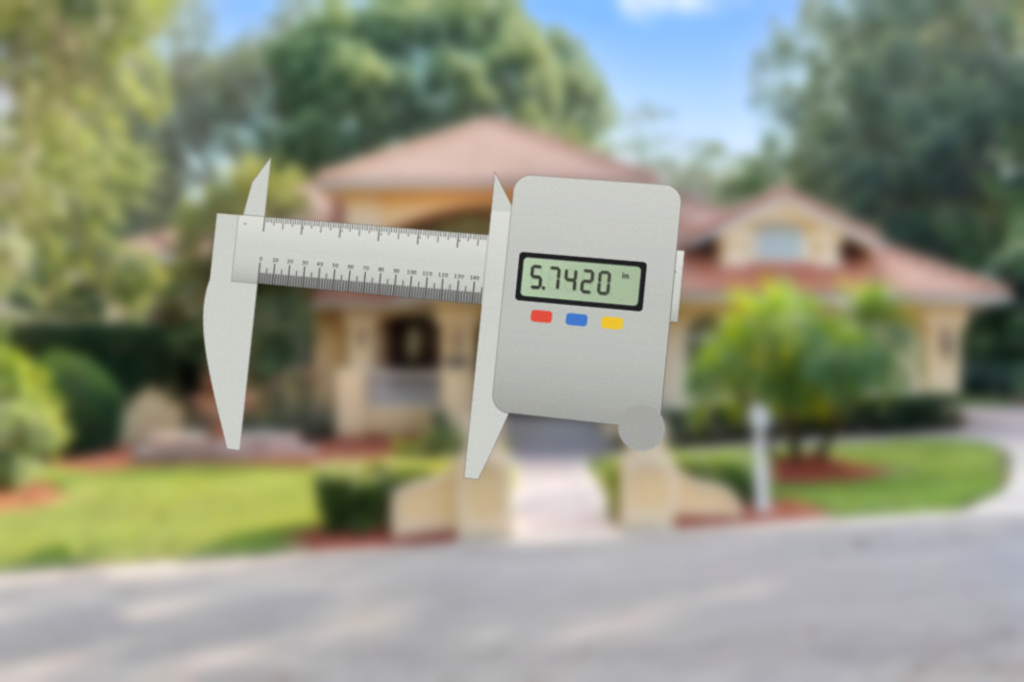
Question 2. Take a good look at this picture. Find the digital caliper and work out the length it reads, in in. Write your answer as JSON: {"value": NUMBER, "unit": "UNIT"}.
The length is {"value": 5.7420, "unit": "in"}
